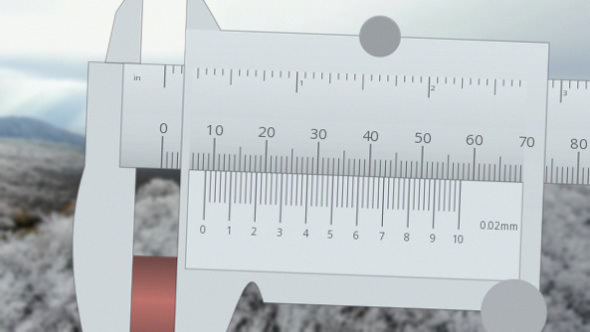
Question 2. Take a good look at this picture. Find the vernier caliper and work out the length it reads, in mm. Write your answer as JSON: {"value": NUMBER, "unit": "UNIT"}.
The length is {"value": 8.5, "unit": "mm"}
